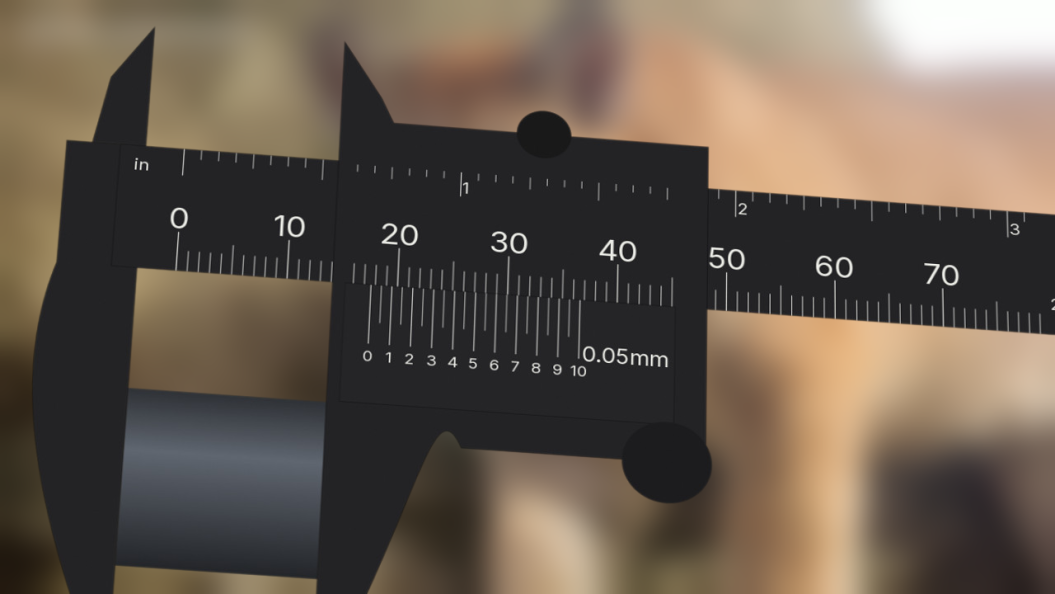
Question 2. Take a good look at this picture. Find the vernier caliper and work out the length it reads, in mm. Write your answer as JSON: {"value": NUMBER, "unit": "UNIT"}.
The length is {"value": 17.6, "unit": "mm"}
